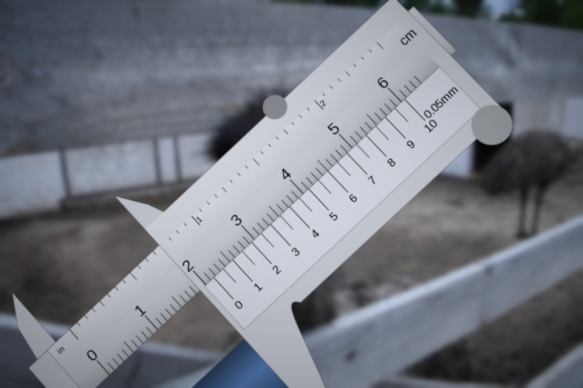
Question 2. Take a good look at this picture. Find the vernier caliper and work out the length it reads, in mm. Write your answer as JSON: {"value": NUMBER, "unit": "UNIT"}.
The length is {"value": 21.6, "unit": "mm"}
